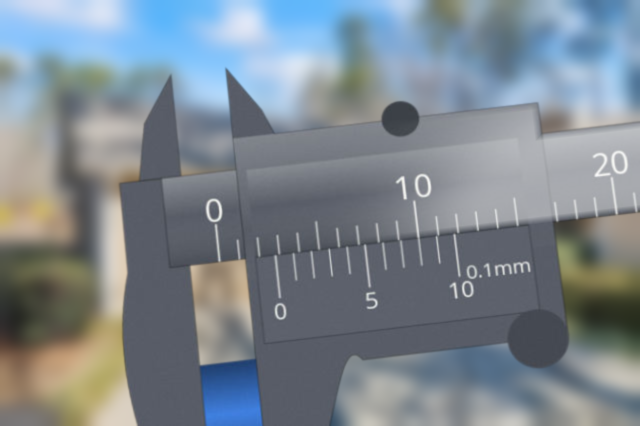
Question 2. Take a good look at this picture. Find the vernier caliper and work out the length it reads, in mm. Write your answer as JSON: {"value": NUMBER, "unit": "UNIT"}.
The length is {"value": 2.8, "unit": "mm"}
